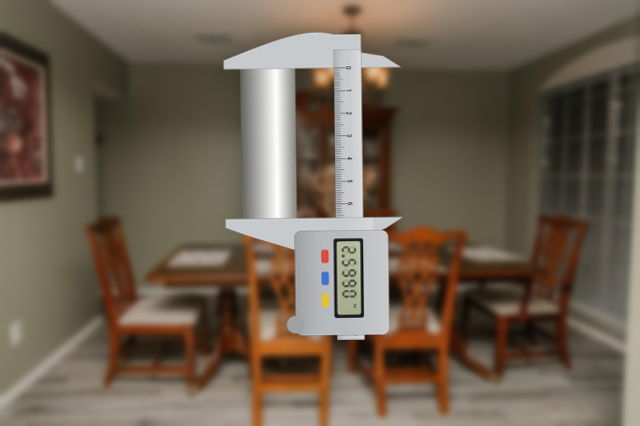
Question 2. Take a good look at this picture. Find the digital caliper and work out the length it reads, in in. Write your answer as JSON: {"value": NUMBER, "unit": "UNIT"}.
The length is {"value": 2.5990, "unit": "in"}
